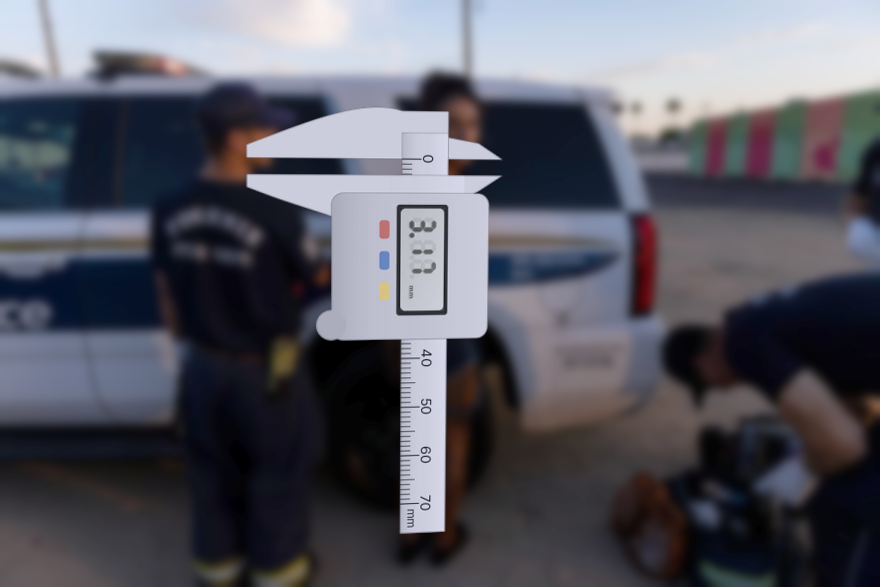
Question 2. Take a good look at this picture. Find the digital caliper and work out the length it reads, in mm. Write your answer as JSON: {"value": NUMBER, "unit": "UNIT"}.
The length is {"value": 3.17, "unit": "mm"}
